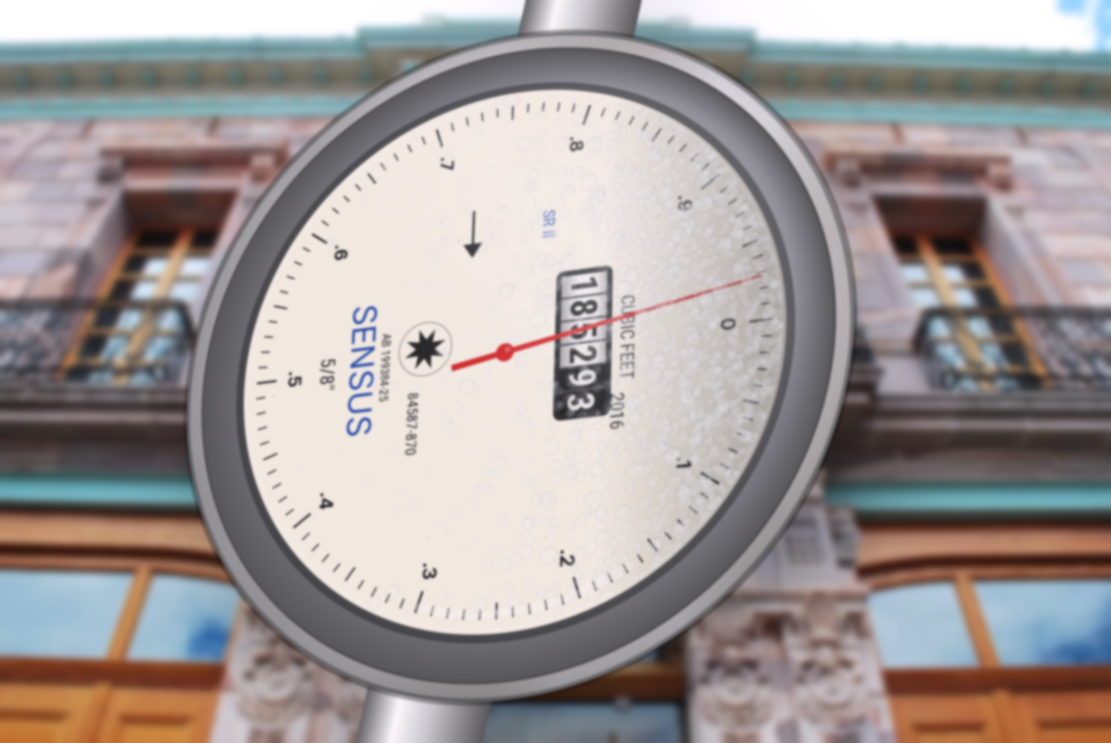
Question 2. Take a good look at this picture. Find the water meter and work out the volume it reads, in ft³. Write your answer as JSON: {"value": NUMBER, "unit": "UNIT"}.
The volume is {"value": 185292.97, "unit": "ft³"}
